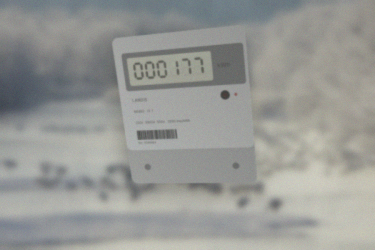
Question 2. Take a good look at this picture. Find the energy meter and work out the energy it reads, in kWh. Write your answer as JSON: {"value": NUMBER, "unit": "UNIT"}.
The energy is {"value": 177, "unit": "kWh"}
